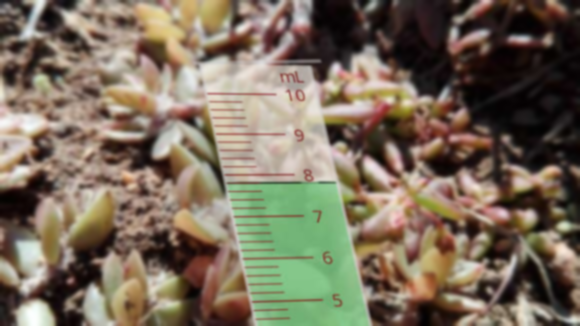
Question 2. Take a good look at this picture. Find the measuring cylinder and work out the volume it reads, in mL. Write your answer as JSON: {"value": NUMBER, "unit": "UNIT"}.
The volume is {"value": 7.8, "unit": "mL"}
